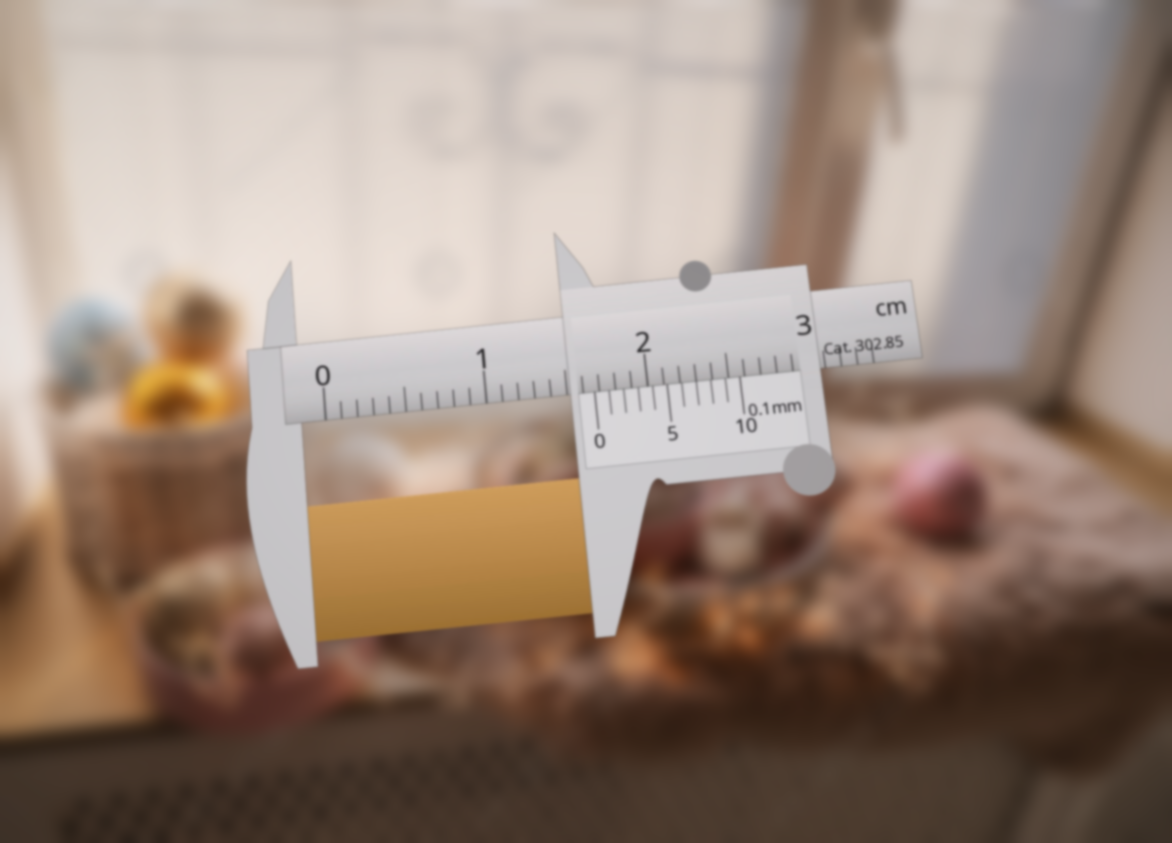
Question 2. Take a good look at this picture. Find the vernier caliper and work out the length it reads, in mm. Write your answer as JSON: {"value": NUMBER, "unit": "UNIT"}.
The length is {"value": 16.7, "unit": "mm"}
